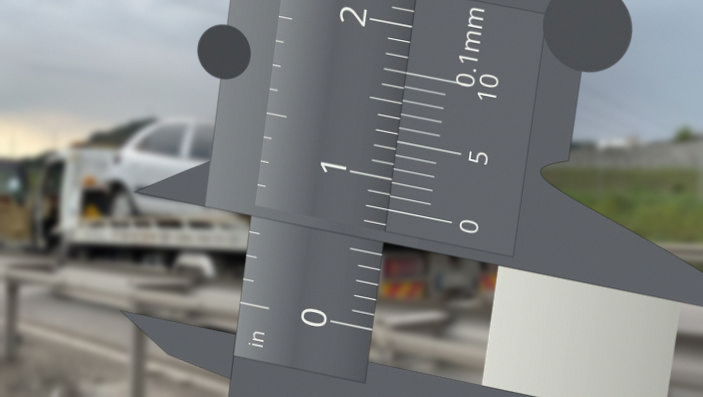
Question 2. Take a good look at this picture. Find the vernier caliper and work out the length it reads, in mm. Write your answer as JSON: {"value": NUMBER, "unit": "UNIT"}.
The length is {"value": 8.0, "unit": "mm"}
